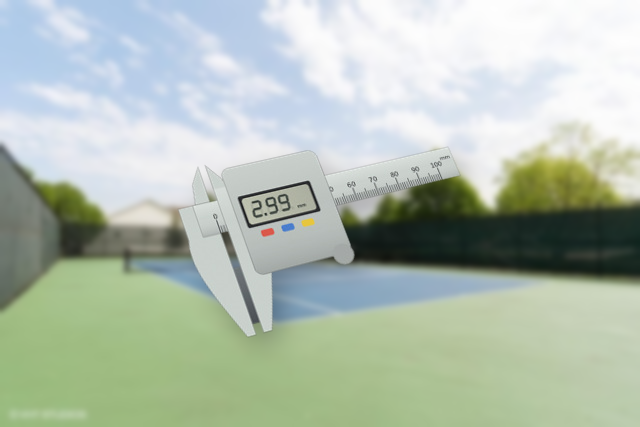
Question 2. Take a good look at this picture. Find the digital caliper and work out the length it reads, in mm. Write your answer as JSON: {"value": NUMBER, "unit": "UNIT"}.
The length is {"value": 2.99, "unit": "mm"}
